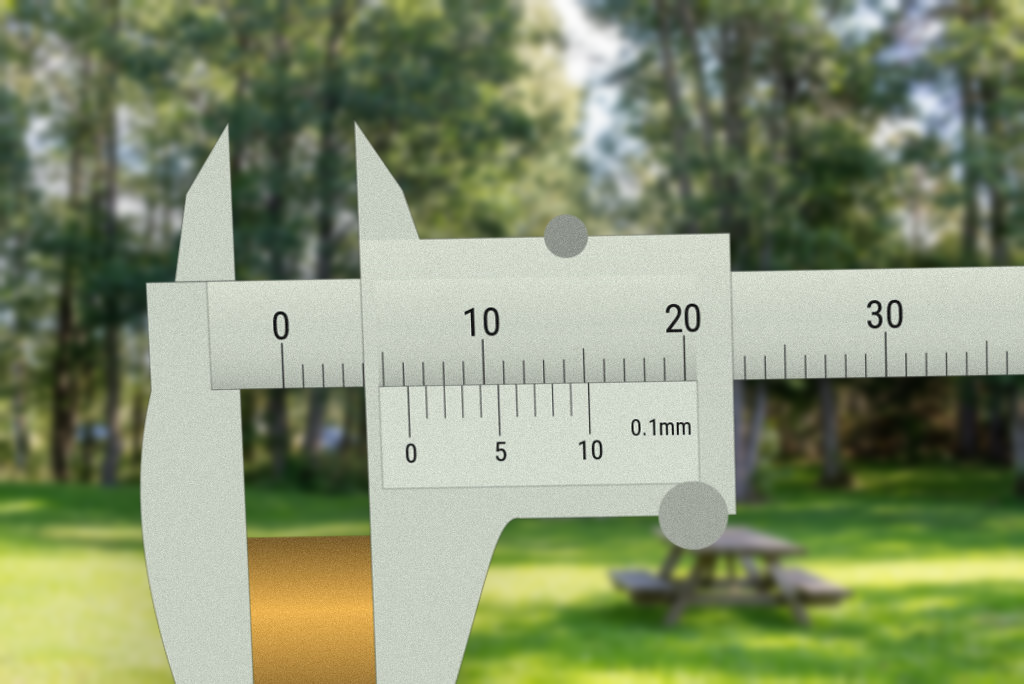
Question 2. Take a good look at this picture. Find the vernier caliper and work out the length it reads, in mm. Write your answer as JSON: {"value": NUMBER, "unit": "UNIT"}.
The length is {"value": 6.2, "unit": "mm"}
